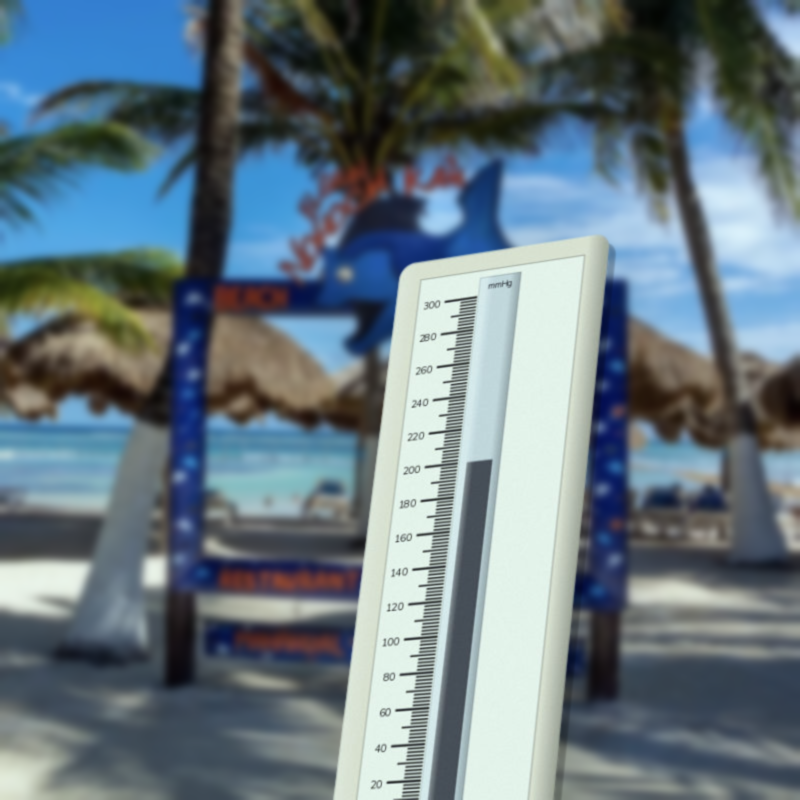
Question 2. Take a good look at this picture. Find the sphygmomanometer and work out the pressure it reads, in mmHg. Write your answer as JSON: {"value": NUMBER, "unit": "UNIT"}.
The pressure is {"value": 200, "unit": "mmHg"}
